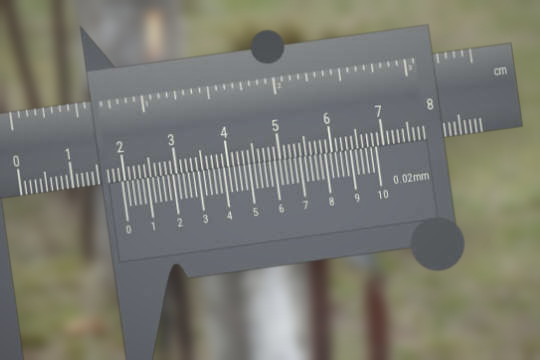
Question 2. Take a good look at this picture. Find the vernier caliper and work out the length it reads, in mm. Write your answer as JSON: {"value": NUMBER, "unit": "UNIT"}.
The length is {"value": 19.5, "unit": "mm"}
